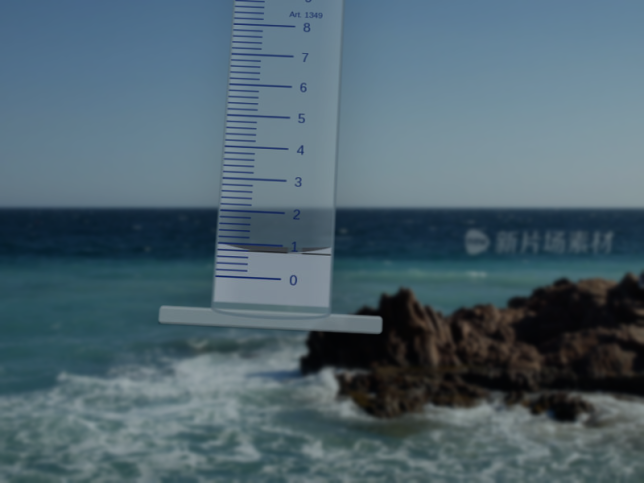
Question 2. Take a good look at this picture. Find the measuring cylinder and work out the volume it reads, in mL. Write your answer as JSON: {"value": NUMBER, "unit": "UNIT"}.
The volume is {"value": 0.8, "unit": "mL"}
